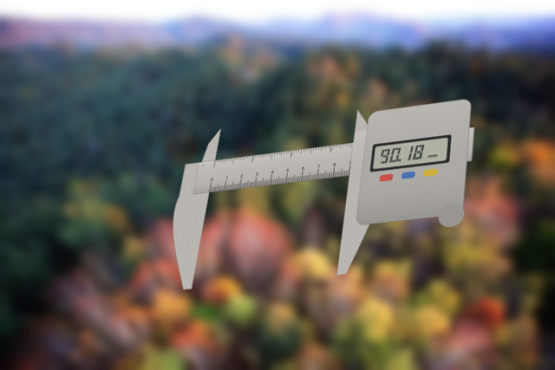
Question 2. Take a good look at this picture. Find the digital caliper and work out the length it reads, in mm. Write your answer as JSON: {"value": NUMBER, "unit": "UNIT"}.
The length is {"value": 90.18, "unit": "mm"}
